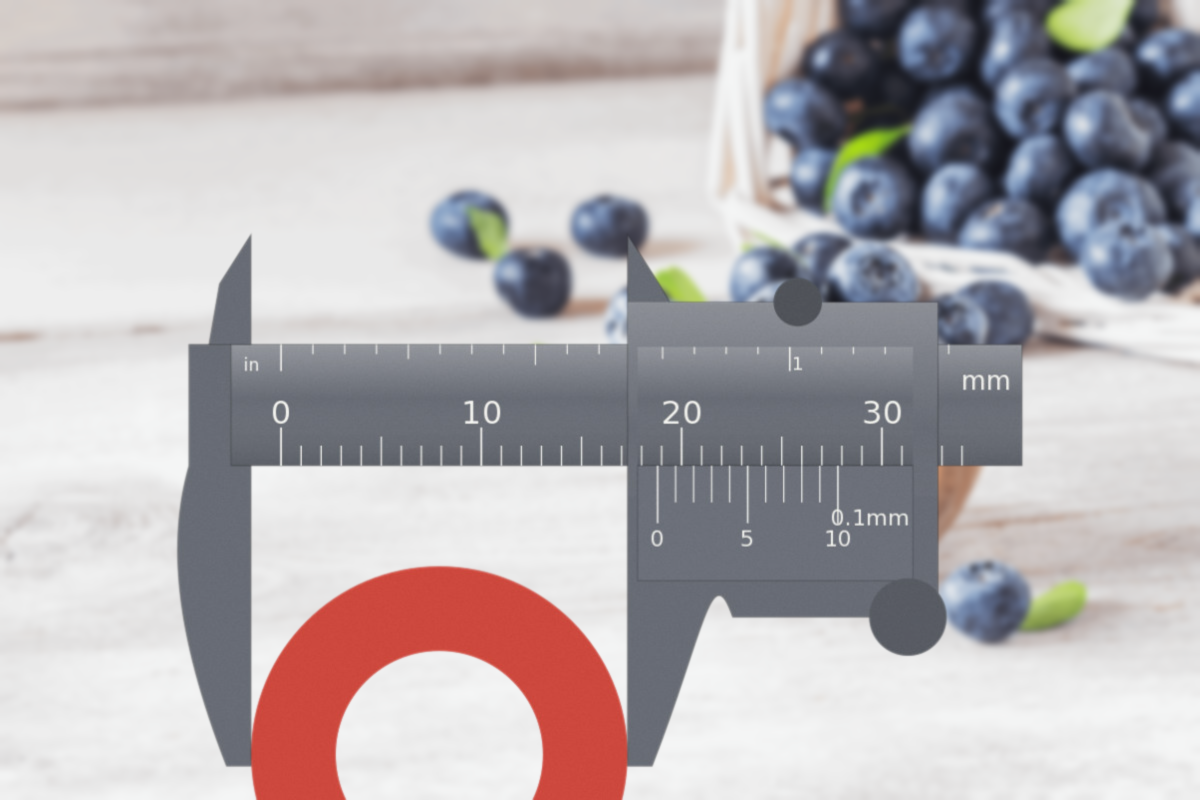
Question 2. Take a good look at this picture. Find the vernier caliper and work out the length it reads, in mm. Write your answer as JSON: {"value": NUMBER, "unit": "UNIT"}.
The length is {"value": 18.8, "unit": "mm"}
